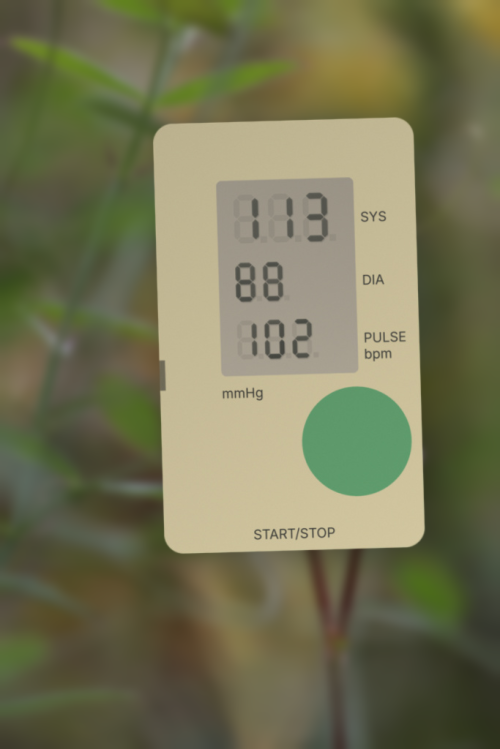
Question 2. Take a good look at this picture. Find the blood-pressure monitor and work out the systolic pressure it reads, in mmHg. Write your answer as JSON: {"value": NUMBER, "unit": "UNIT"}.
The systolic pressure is {"value": 113, "unit": "mmHg"}
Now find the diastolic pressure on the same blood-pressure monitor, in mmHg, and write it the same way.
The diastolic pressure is {"value": 88, "unit": "mmHg"}
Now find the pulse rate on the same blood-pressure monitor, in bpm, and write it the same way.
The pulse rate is {"value": 102, "unit": "bpm"}
